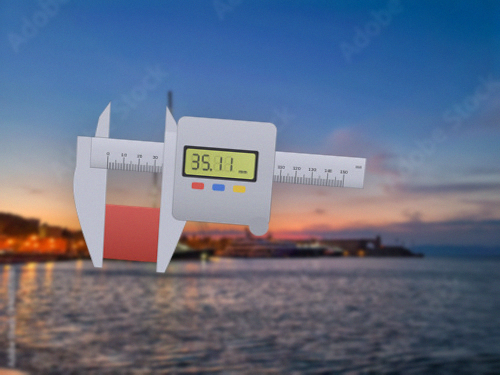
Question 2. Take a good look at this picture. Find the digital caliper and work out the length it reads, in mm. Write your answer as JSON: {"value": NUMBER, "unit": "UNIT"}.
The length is {"value": 35.11, "unit": "mm"}
